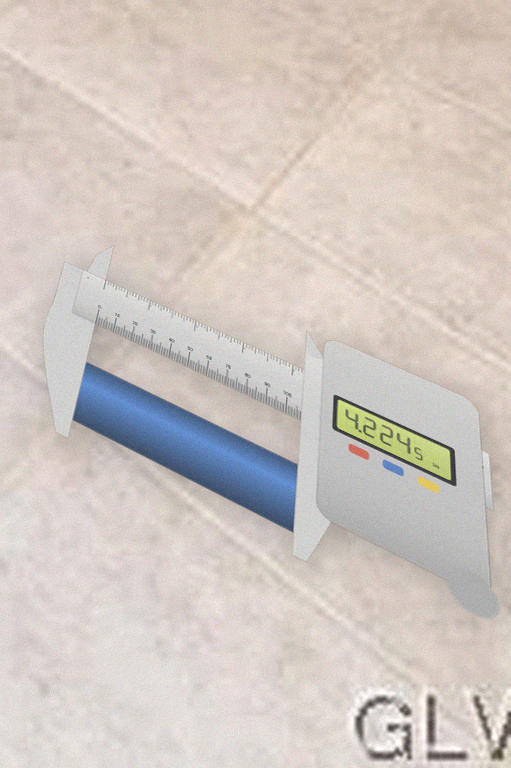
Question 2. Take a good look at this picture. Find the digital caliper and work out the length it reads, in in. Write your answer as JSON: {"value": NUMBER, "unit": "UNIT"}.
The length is {"value": 4.2245, "unit": "in"}
